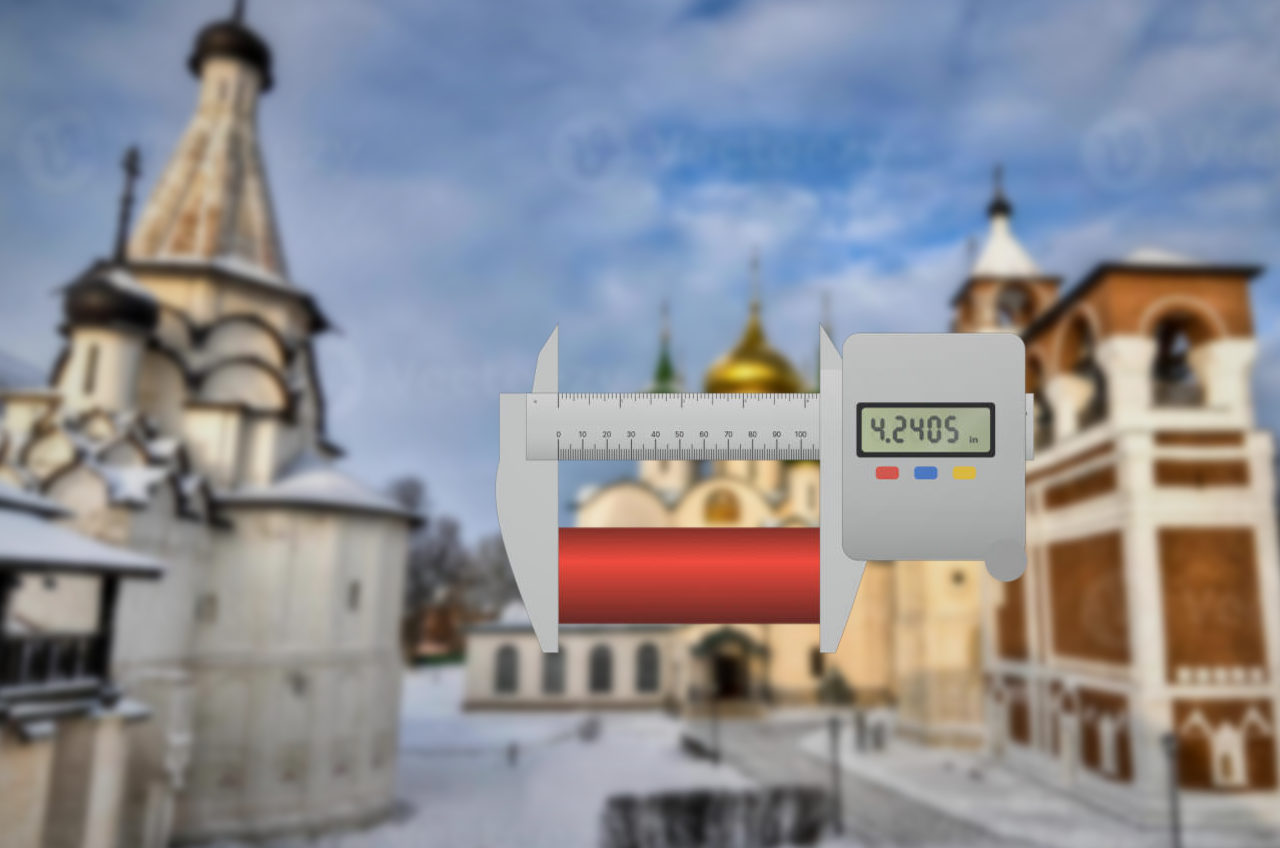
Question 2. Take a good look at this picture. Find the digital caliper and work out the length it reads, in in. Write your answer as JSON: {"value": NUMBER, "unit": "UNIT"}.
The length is {"value": 4.2405, "unit": "in"}
